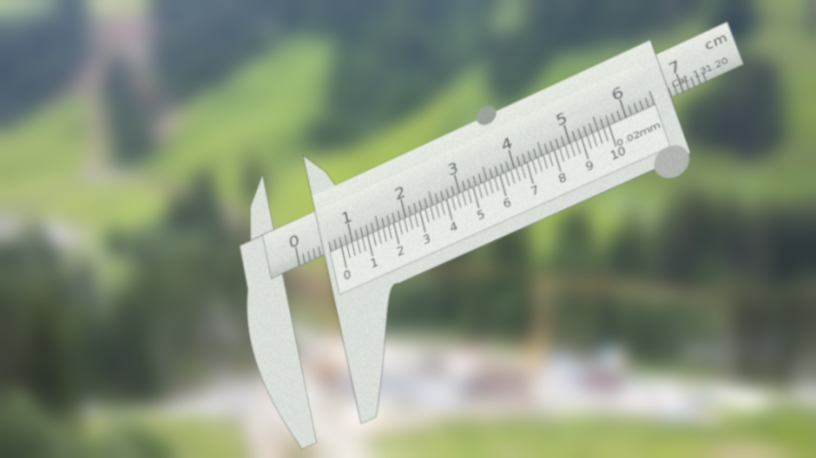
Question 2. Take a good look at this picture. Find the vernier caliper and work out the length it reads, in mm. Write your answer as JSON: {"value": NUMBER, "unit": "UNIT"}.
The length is {"value": 8.0, "unit": "mm"}
